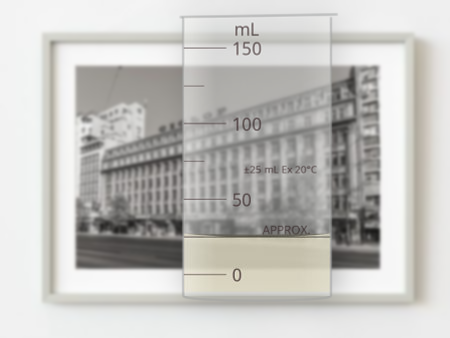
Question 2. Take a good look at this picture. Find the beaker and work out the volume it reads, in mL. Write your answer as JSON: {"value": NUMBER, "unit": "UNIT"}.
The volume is {"value": 25, "unit": "mL"}
